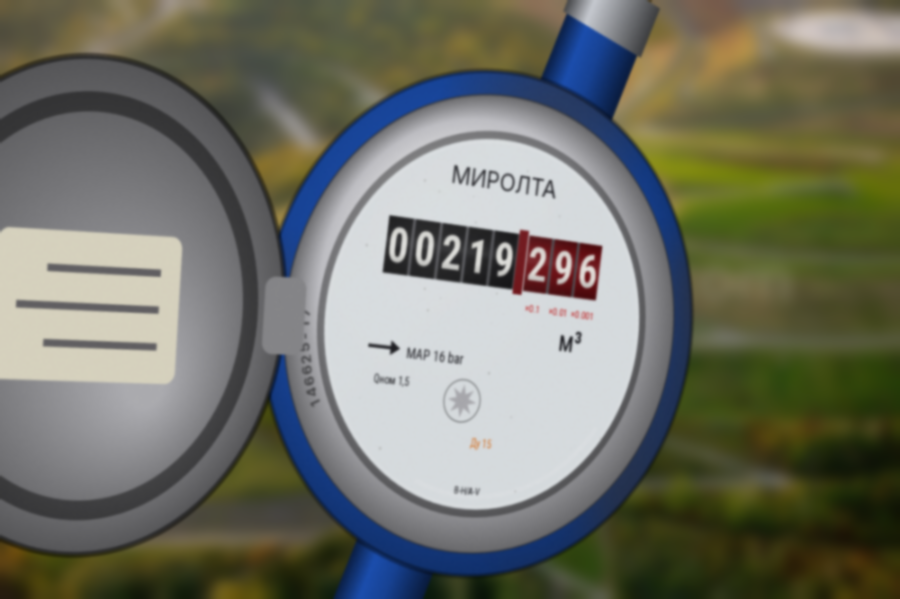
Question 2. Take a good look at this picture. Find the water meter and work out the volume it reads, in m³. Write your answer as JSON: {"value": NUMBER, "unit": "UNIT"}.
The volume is {"value": 219.296, "unit": "m³"}
